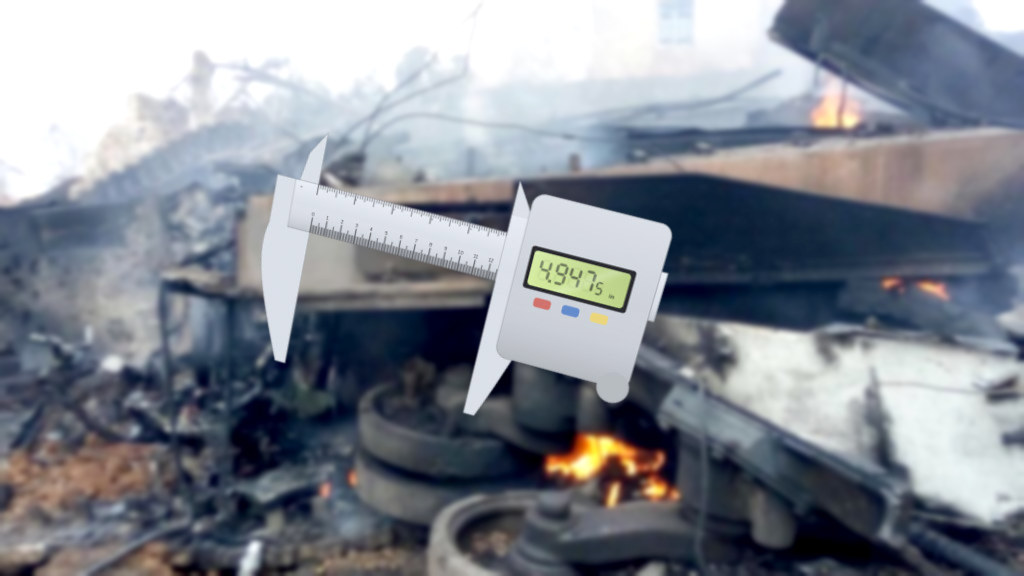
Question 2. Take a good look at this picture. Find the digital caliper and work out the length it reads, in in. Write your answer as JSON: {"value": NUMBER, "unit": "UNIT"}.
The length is {"value": 4.9475, "unit": "in"}
